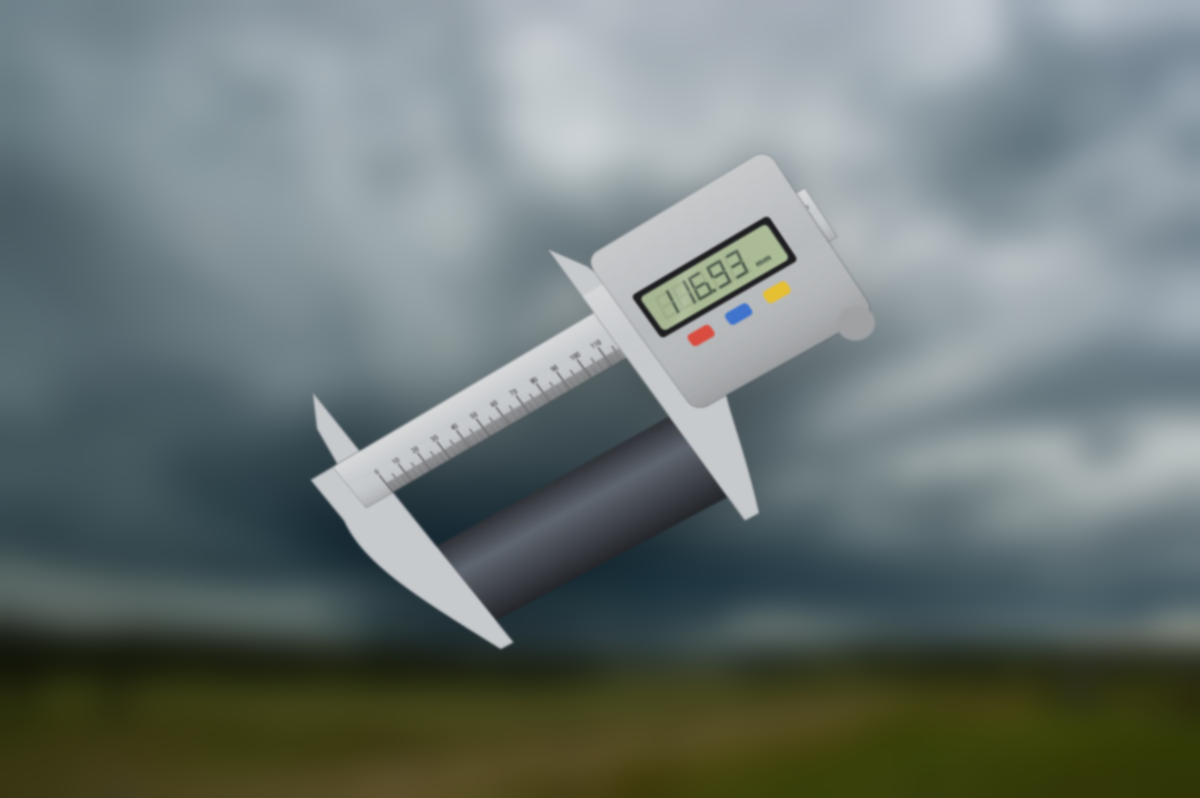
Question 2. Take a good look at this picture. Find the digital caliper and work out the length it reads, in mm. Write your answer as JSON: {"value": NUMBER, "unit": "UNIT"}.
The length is {"value": 116.93, "unit": "mm"}
